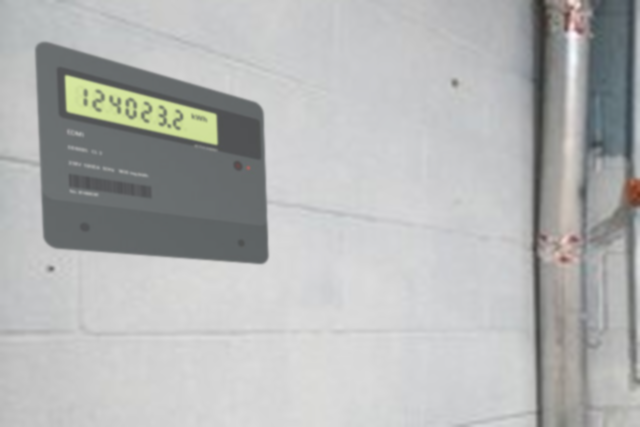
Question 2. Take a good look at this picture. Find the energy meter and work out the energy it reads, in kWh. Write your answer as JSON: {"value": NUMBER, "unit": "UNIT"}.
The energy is {"value": 124023.2, "unit": "kWh"}
